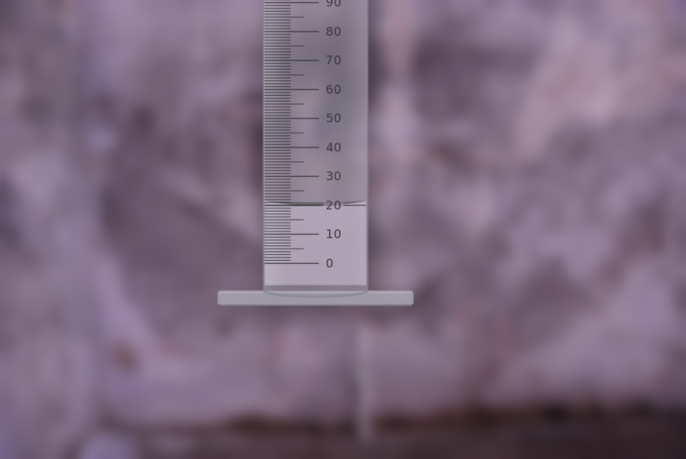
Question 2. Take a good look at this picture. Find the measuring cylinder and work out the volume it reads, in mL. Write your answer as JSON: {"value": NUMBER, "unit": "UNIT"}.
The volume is {"value": 20, "unit": "mL"}
